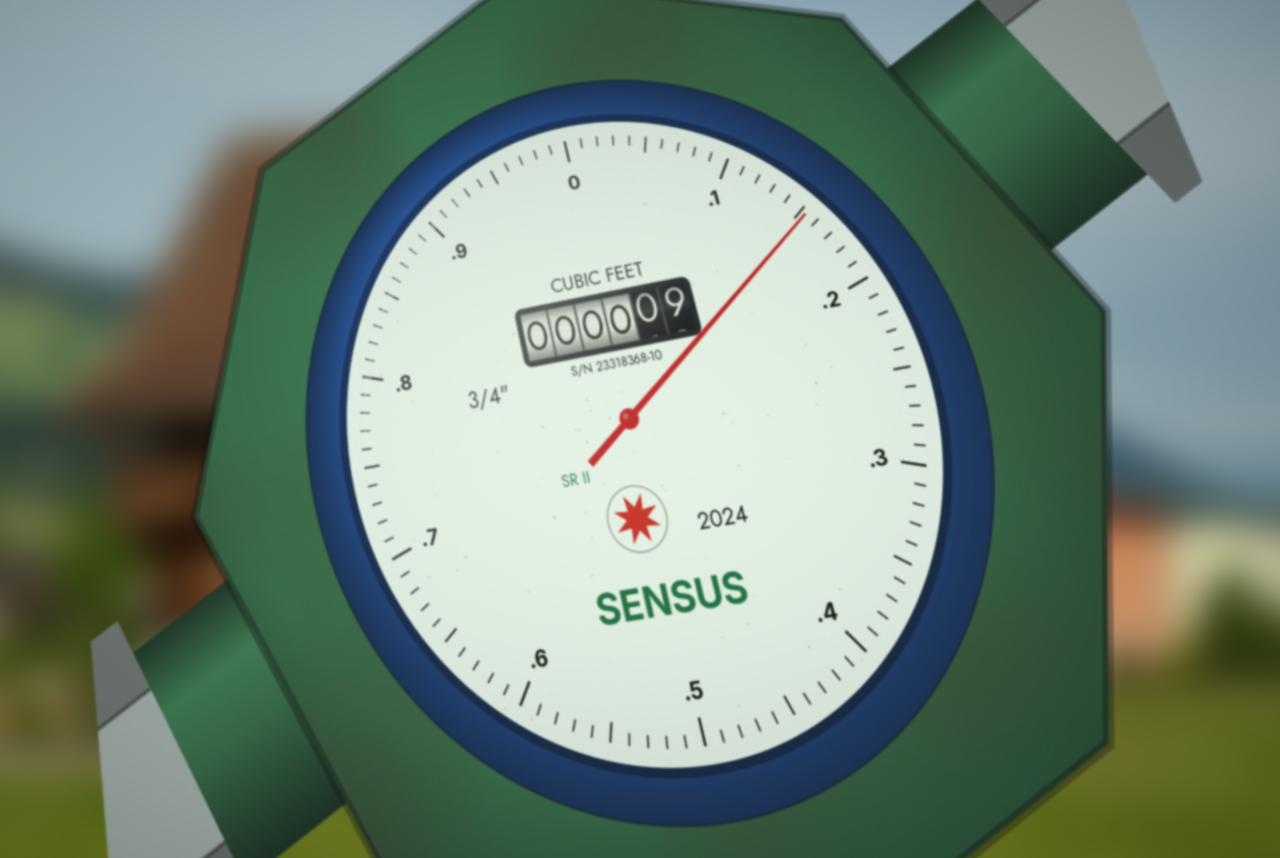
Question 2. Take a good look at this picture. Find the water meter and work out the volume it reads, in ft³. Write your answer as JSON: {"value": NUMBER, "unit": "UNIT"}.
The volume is {"value": 9.15, "unit": "ft³"}
